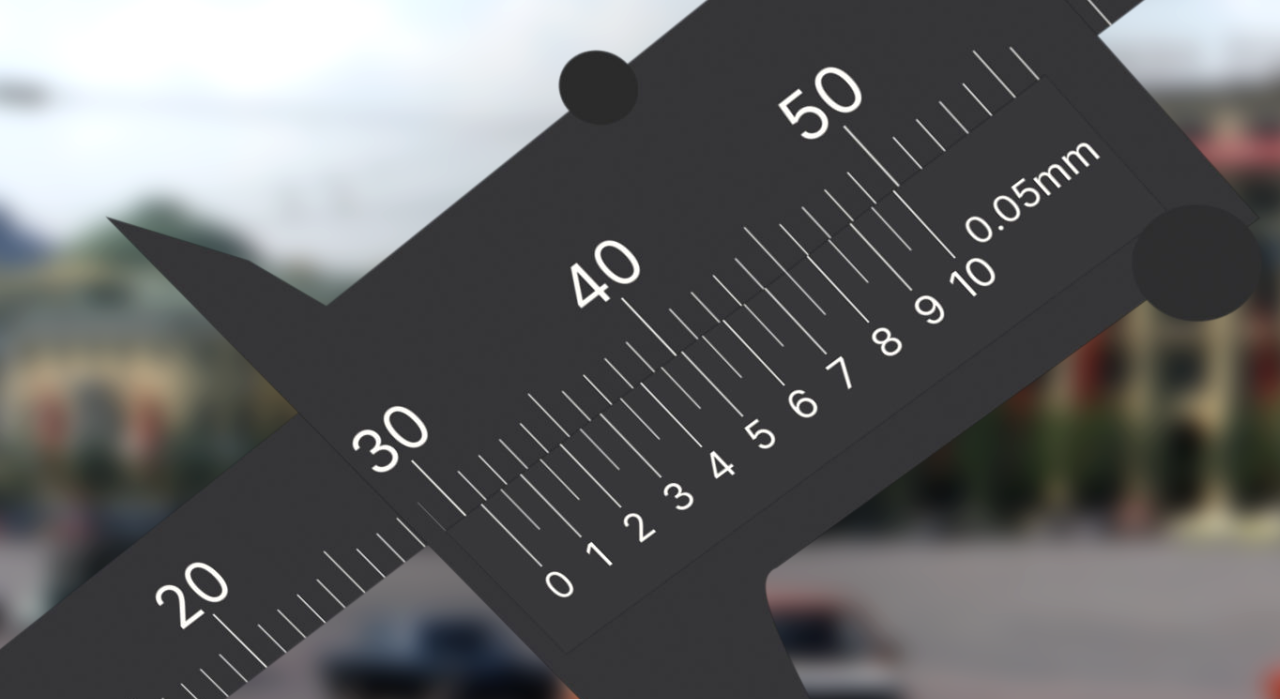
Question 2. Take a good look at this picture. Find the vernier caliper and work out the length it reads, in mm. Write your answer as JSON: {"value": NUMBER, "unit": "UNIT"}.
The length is {"value": 30.75, "unit": "mm"}
